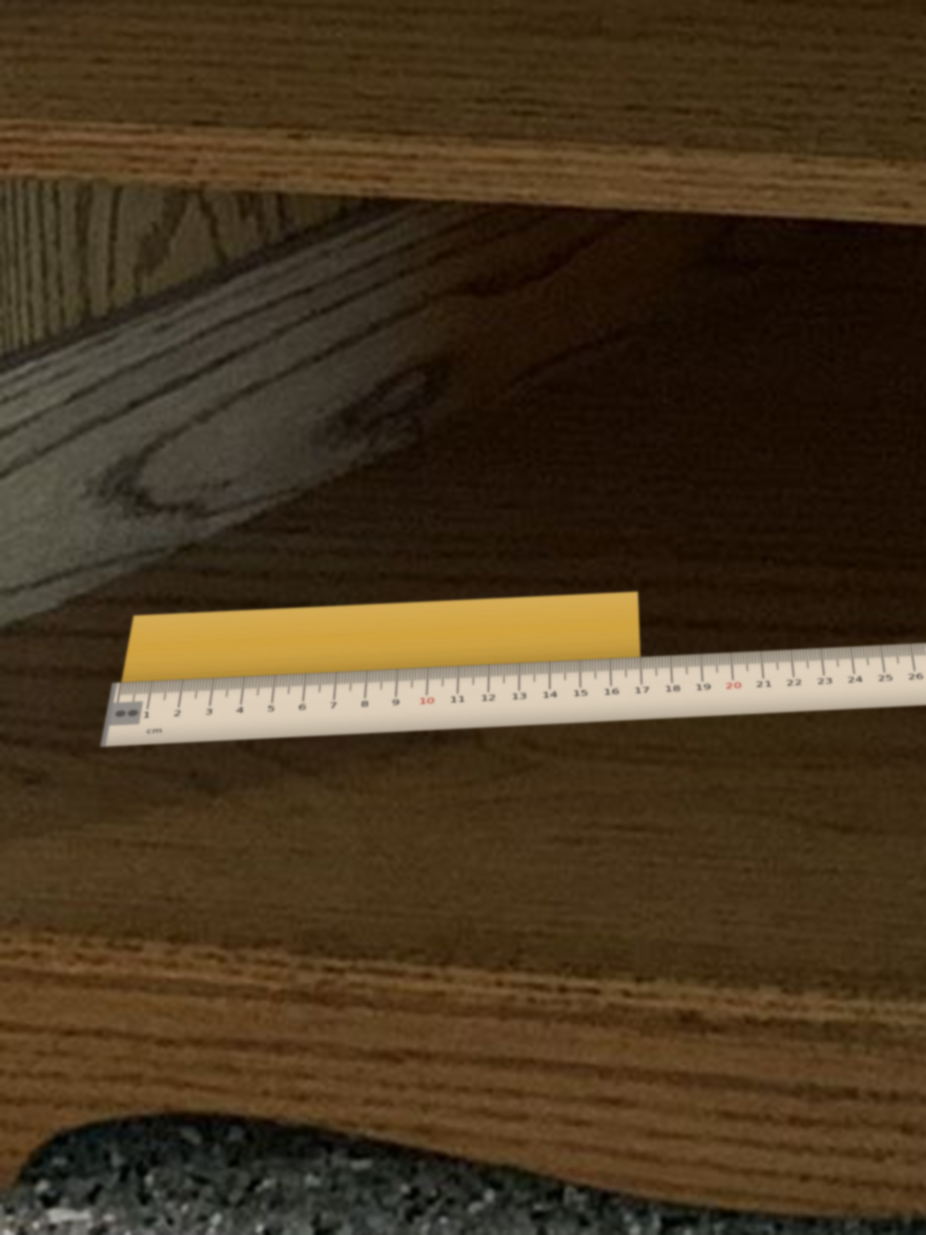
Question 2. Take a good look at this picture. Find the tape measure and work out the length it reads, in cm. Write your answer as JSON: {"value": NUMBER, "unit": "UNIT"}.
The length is {"value": 17, "unit": "cm"}
